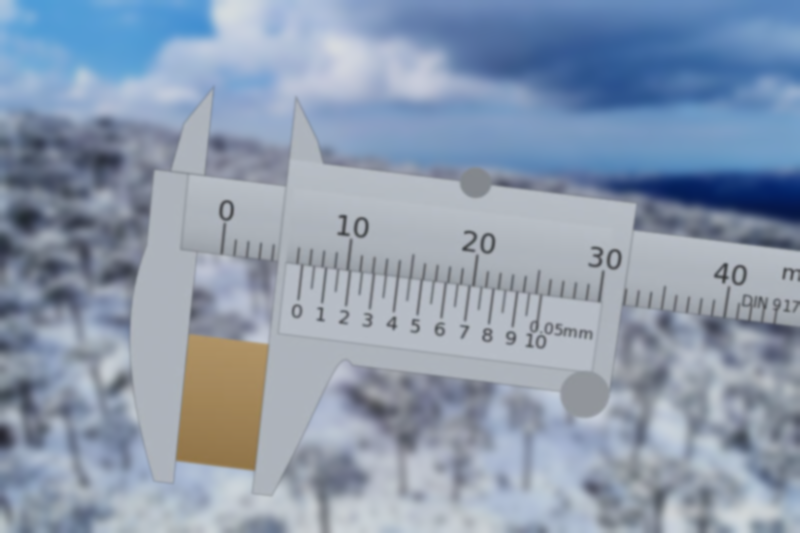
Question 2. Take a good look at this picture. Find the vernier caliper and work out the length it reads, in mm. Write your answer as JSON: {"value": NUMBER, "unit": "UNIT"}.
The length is {"value": 6.4, "unit": "mm"}
